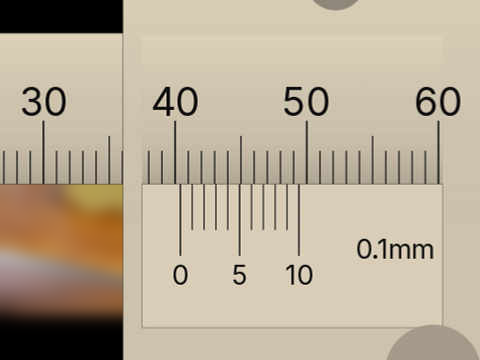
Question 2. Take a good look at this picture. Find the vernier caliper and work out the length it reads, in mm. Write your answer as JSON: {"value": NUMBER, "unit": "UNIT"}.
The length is {"value": 40.4, "unit": "mm"}
